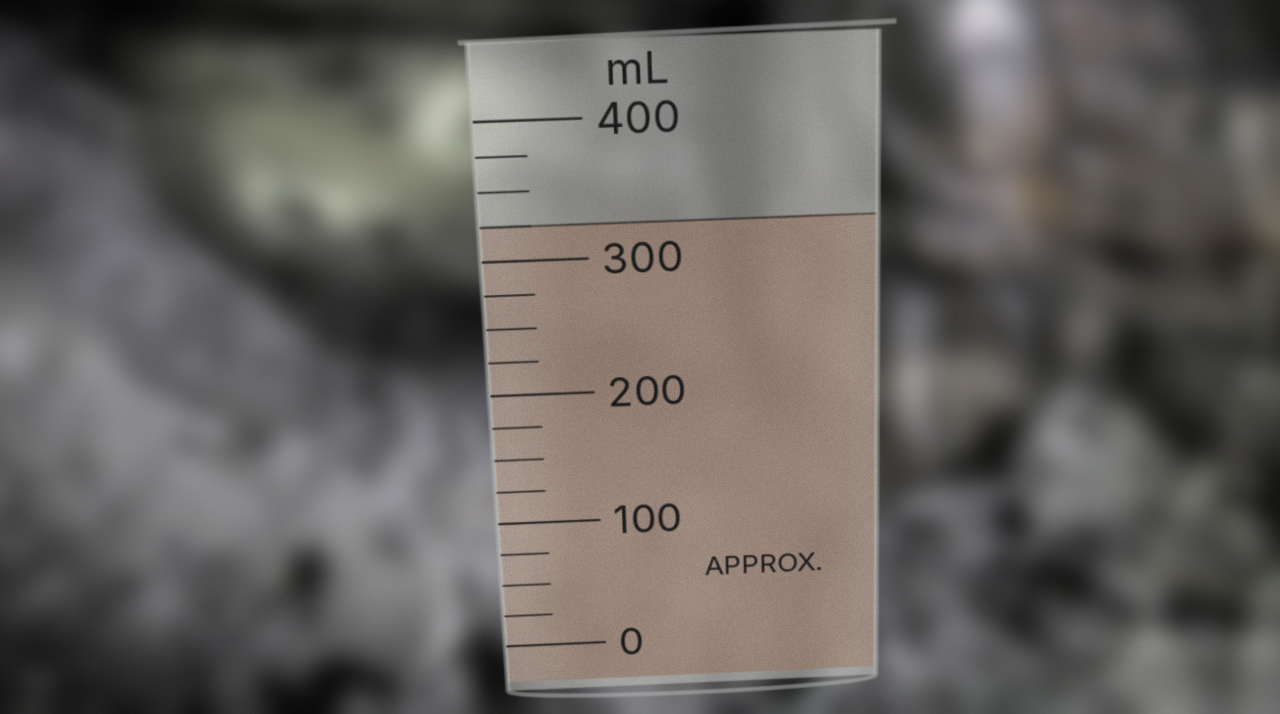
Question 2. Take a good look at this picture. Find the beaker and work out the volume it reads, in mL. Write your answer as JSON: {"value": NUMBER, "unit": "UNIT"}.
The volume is {"value": 325, "unit": "mL"}
